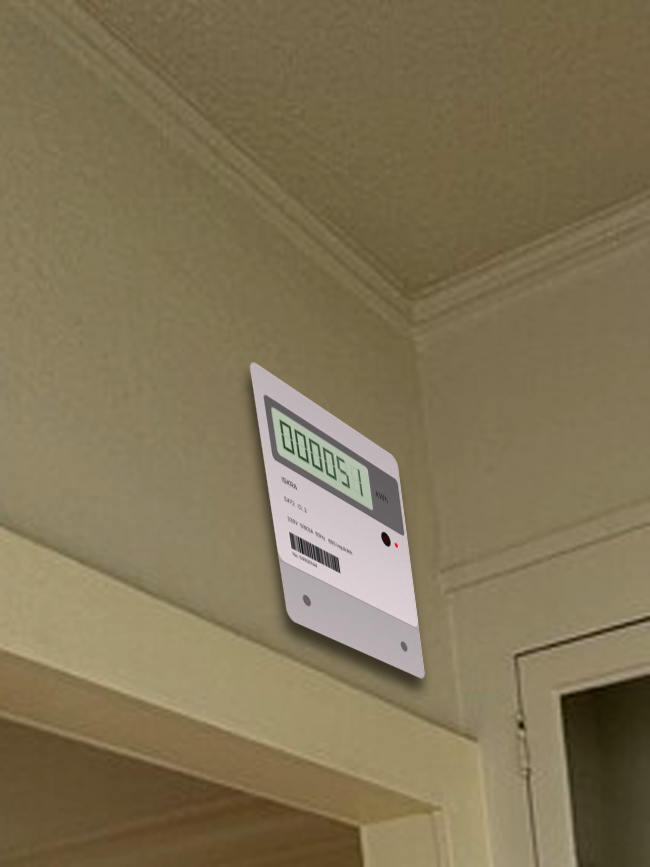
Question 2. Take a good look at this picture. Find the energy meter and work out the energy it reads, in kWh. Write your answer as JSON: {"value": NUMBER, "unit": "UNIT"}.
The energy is {"value": 51, "unit": "kWh"}
